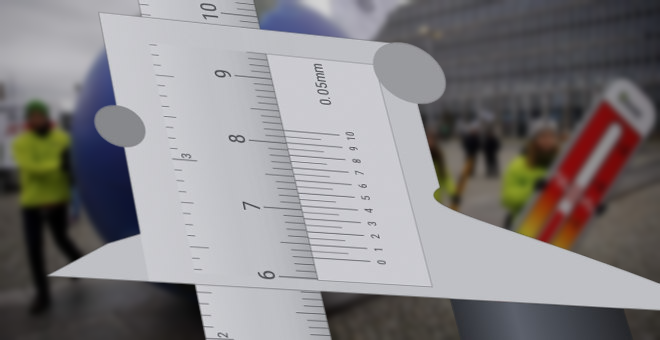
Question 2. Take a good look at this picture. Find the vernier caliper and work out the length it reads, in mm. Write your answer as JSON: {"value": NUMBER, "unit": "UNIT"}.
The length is {"value": 63.0, "unit": "mm"}
